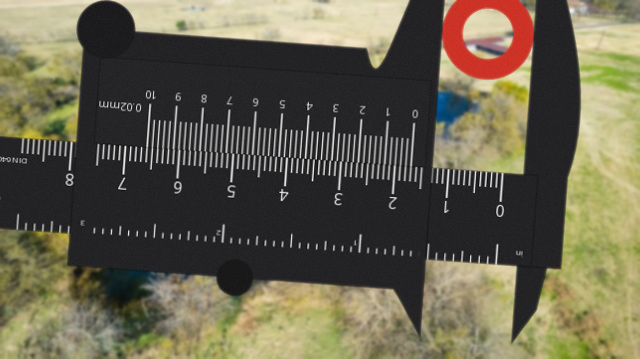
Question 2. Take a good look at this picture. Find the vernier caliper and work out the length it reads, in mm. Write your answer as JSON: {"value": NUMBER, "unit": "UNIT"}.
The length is {"value": 17.0, "unit": "mm"}
